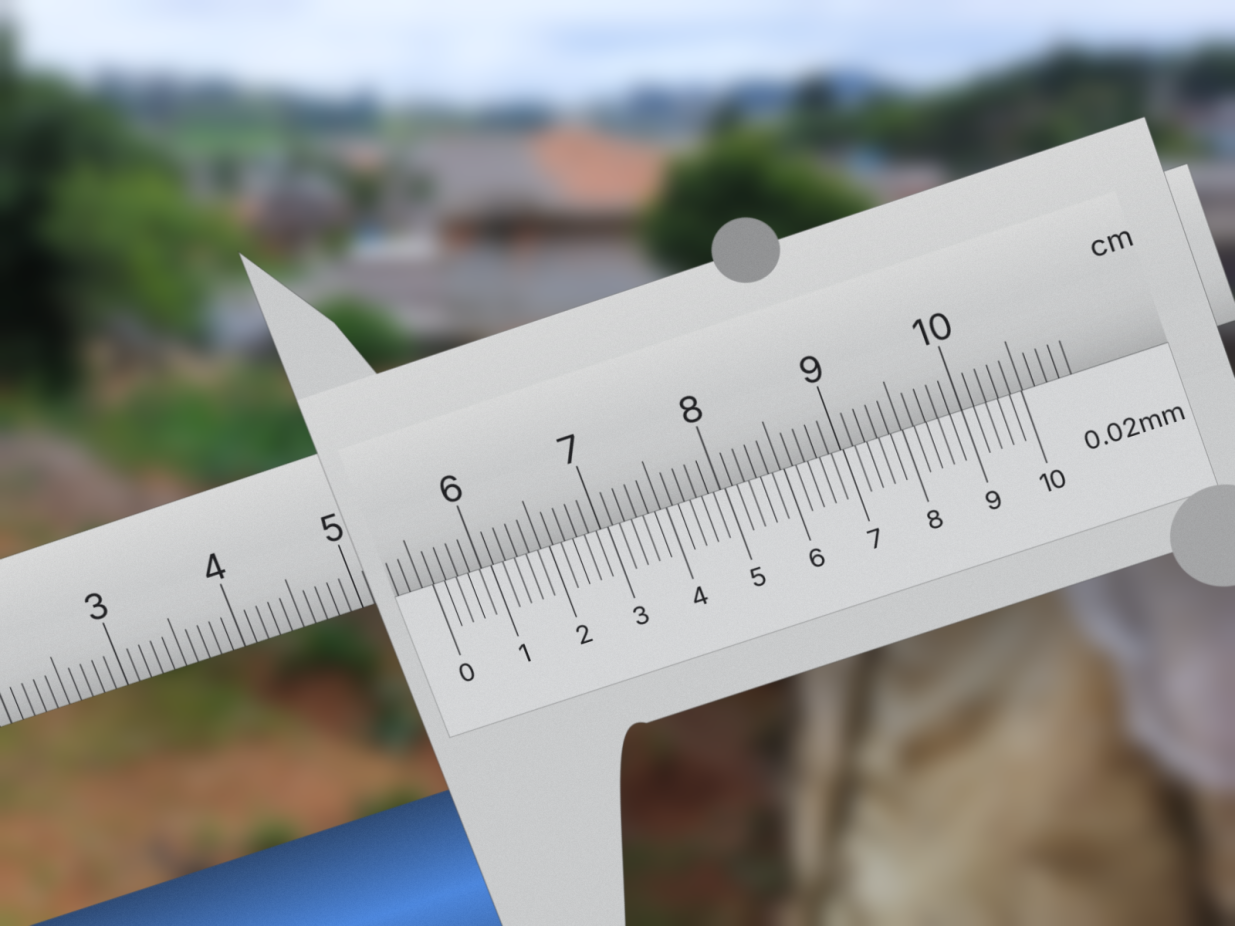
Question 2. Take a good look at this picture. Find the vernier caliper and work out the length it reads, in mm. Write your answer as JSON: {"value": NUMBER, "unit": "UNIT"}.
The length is {"value": 55.9, "unit": "mm"}
